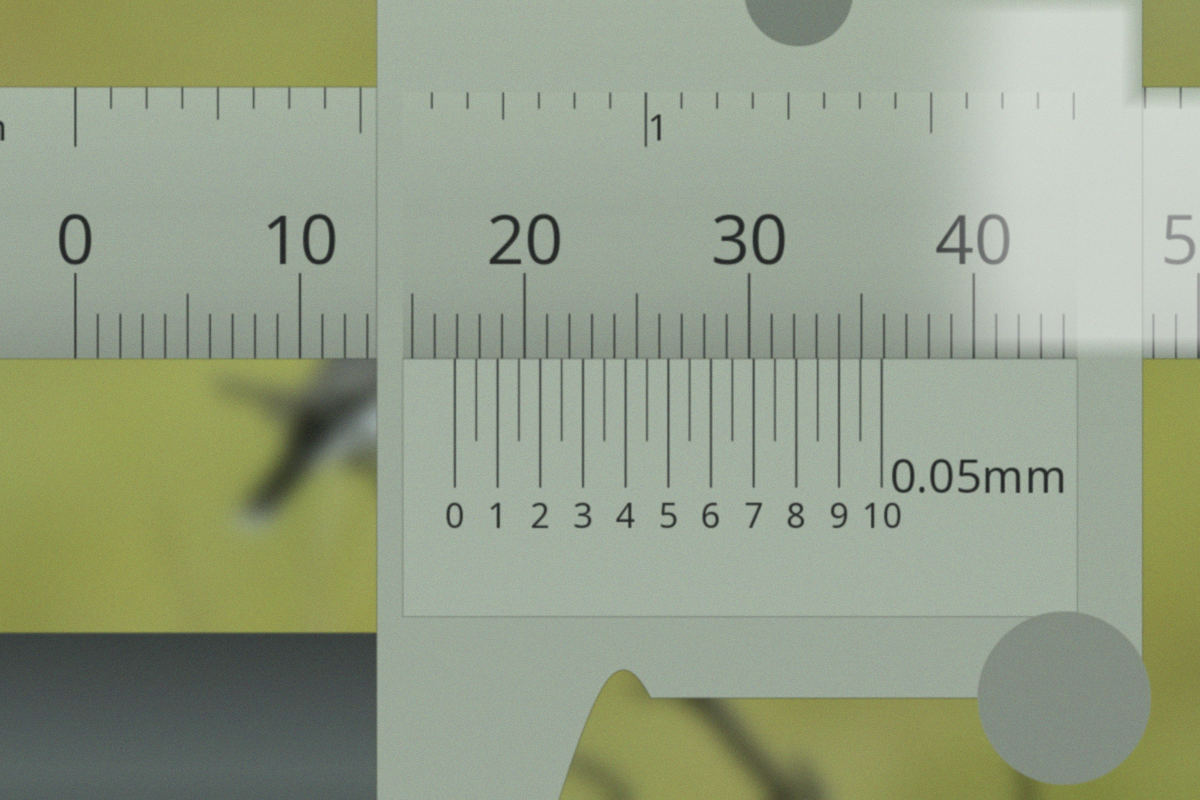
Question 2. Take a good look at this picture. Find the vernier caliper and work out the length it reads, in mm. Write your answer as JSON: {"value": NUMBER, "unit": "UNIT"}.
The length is {"value": 16.9, "unit": "mm"}
